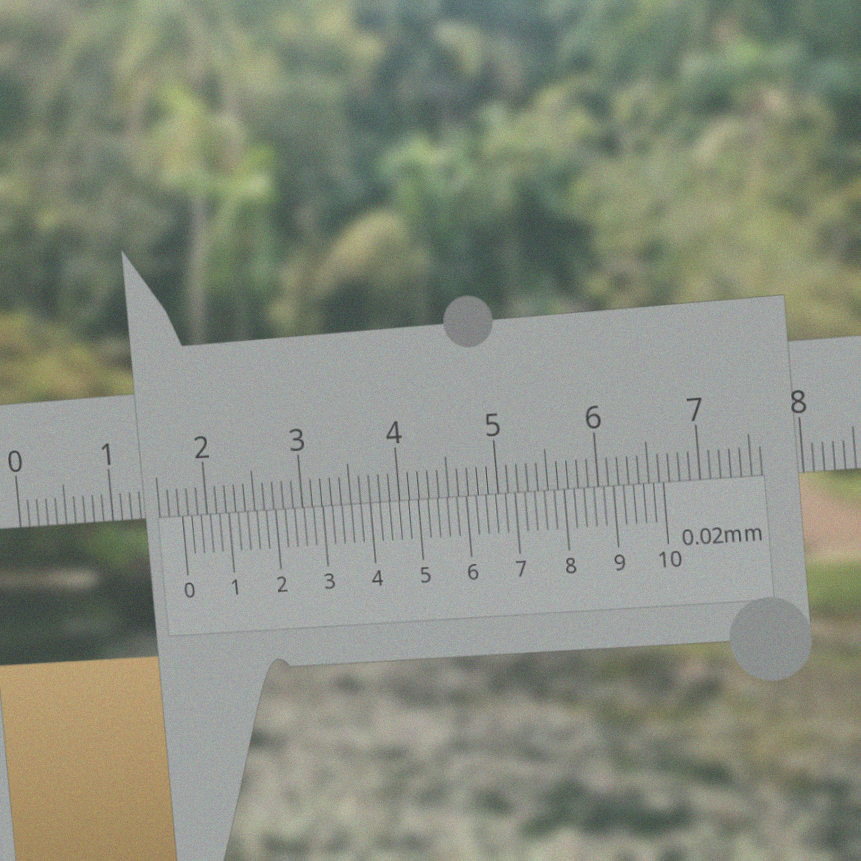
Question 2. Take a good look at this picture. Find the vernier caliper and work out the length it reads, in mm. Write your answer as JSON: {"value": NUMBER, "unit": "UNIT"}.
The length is {"value": 17.4, "unit": "mm"}
